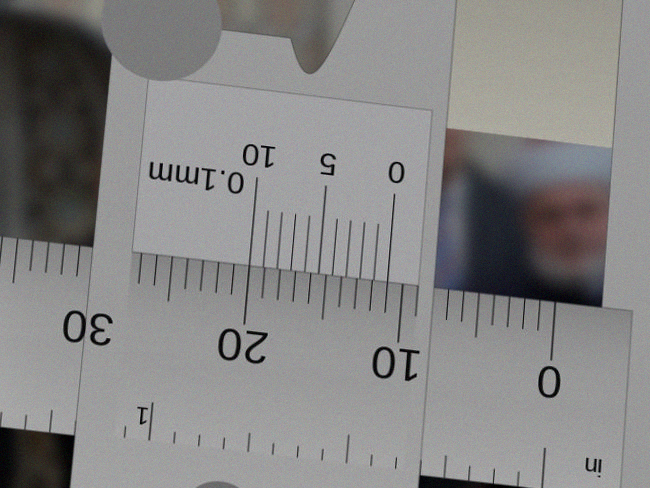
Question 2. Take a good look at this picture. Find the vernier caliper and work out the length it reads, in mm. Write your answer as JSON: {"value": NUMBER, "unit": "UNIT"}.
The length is {"value": 11.0, "unit": "mm"}
